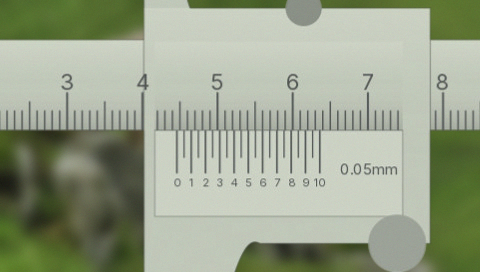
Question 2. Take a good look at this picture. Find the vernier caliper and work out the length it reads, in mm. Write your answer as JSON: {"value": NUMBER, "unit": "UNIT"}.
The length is {"value": 44.6, "unit": "mm"}
